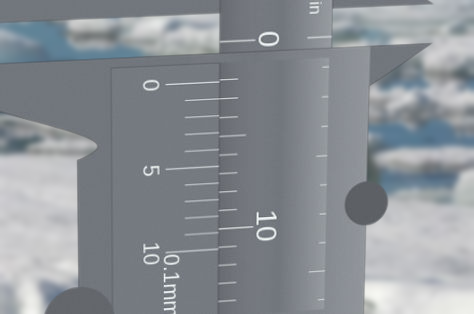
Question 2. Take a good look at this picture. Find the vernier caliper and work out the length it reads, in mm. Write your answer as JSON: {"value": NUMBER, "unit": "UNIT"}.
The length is {"value": 2.1, "unit": "mm"}
